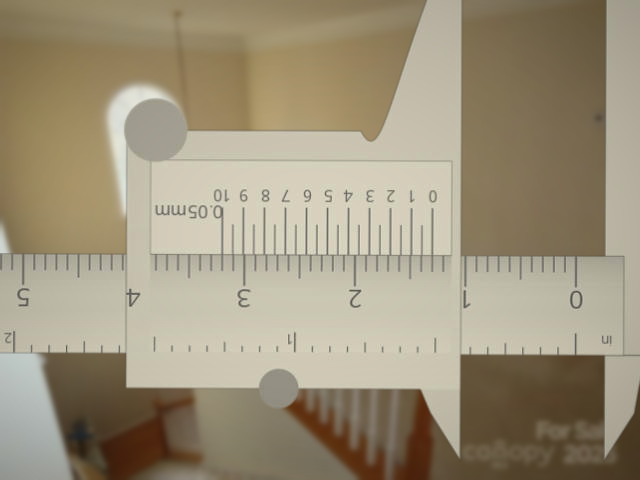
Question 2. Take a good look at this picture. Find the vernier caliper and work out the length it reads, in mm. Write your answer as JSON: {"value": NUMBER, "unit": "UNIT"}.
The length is {"value": 13.0, "unit": "mm"}
